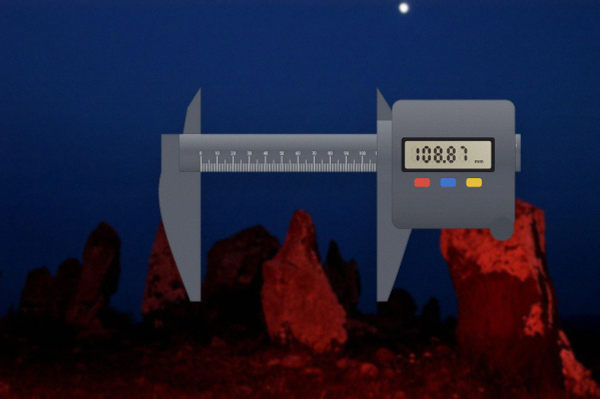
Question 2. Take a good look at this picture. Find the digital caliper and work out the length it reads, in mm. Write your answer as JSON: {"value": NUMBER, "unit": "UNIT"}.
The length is {"value": 108.87, "unit": "mm"}
